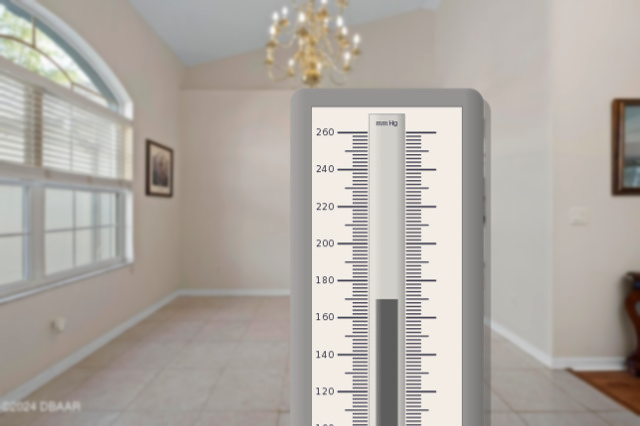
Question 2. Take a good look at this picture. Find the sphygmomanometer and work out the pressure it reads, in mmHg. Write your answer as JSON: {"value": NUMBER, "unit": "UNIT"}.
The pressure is {"value": 170, "unit": "mmHg"}
